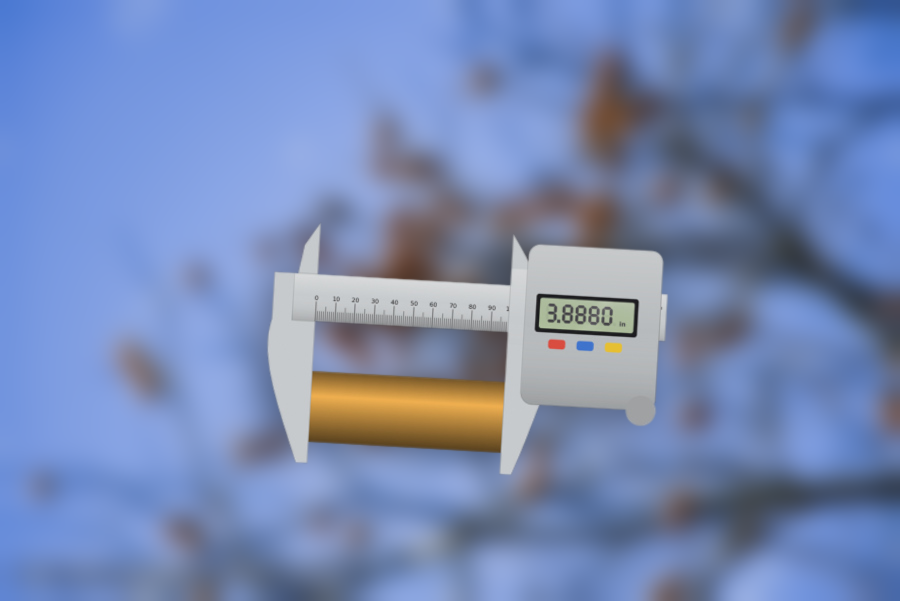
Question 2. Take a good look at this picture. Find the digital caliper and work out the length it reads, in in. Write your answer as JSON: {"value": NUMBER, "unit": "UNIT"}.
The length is {"value": 3.8880, "unit": "in"}
